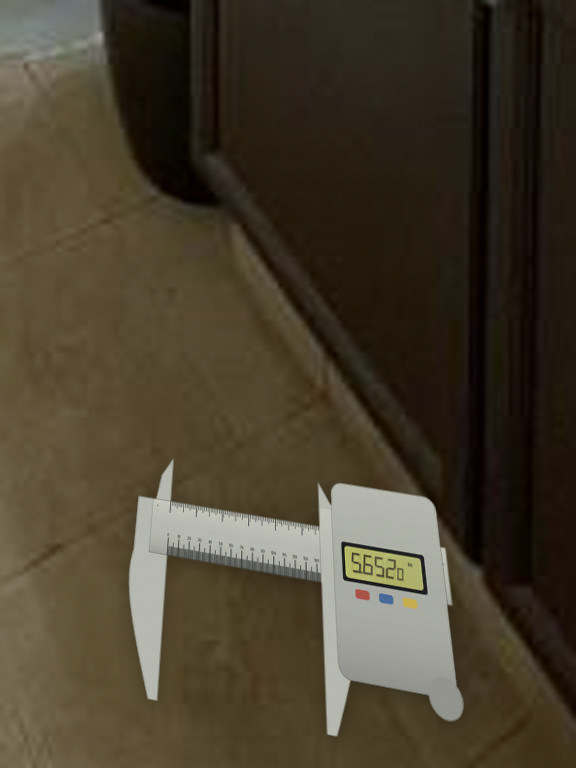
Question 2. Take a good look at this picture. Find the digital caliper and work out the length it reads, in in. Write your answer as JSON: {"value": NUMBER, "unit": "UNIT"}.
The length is {"value": 5.6520, "unit": "in"}
